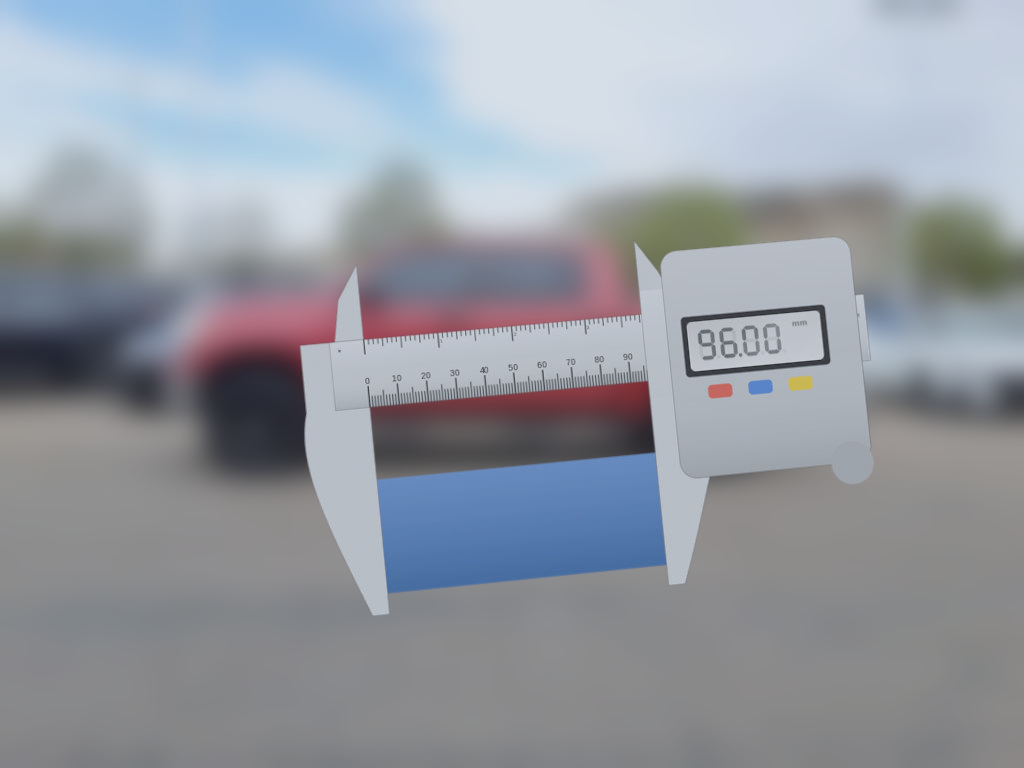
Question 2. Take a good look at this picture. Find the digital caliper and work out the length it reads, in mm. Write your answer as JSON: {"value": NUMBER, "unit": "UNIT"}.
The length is {"value": 96.00, "unit": "mm"}
